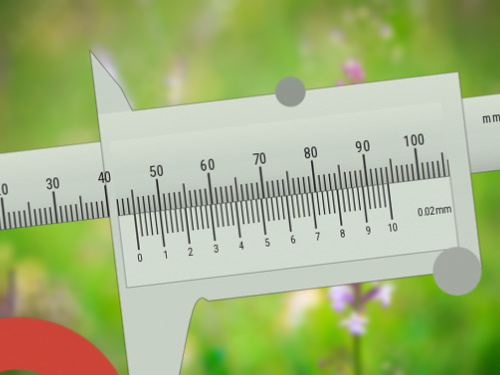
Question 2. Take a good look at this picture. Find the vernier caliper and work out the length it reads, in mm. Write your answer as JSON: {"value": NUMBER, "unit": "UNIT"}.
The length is {"value": 45.0, "unit": "mm"}
